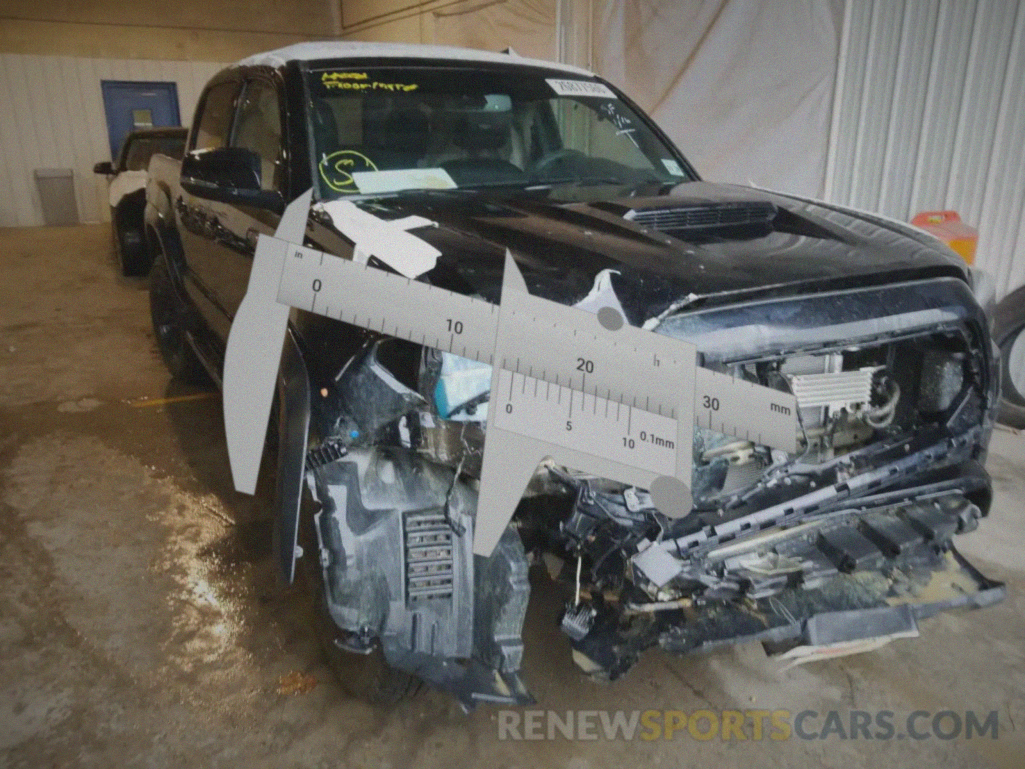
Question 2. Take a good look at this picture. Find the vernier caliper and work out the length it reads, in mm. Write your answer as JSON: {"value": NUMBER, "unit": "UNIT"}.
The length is {"value": 14.7, "unit": "mm"}
